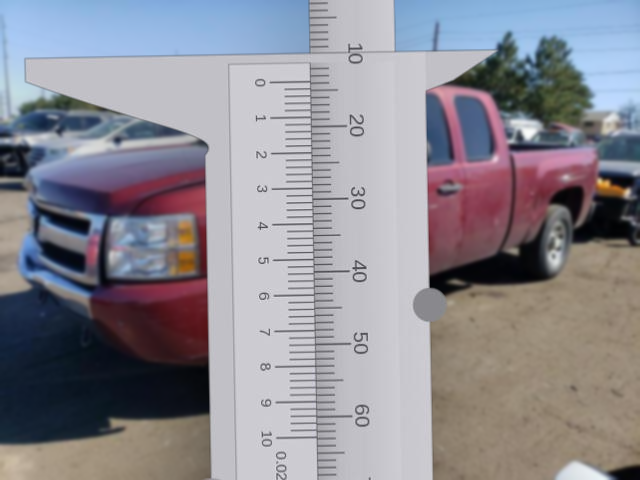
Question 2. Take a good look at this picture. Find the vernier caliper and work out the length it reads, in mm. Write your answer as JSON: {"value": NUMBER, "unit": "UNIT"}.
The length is {"value": 13.8, "unit": "mm"}
